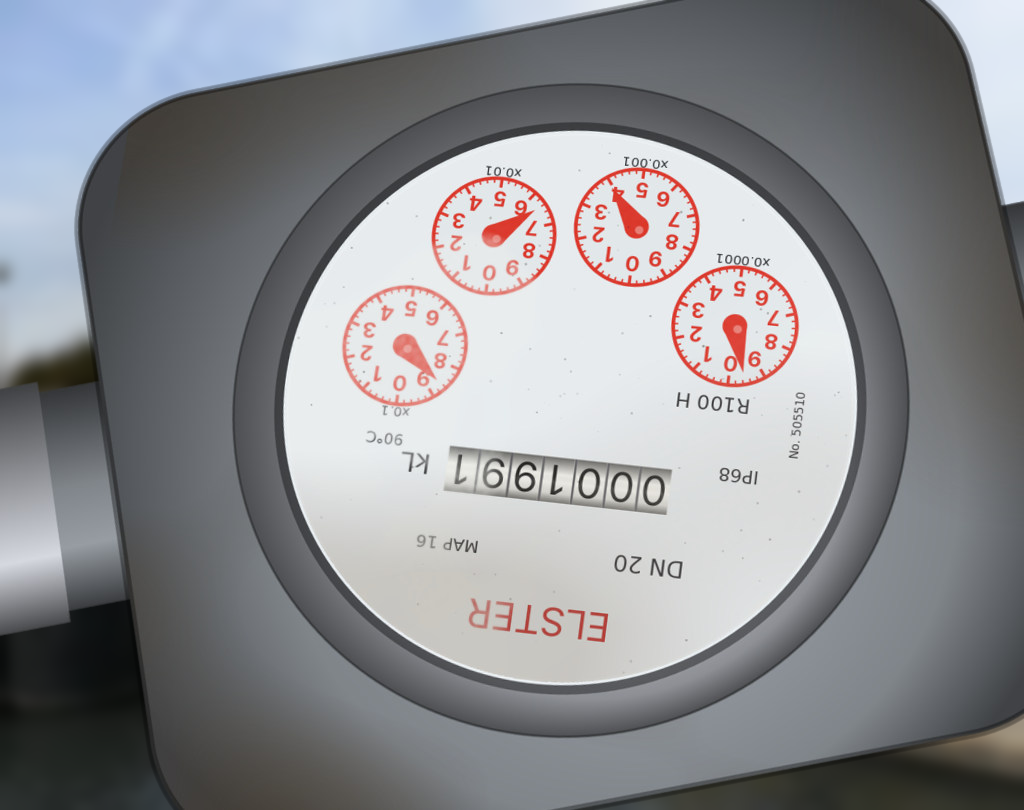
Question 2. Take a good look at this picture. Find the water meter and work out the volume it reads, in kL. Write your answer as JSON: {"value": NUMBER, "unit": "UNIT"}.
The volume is {"value": 1991.8639, "unit": "kL"}
